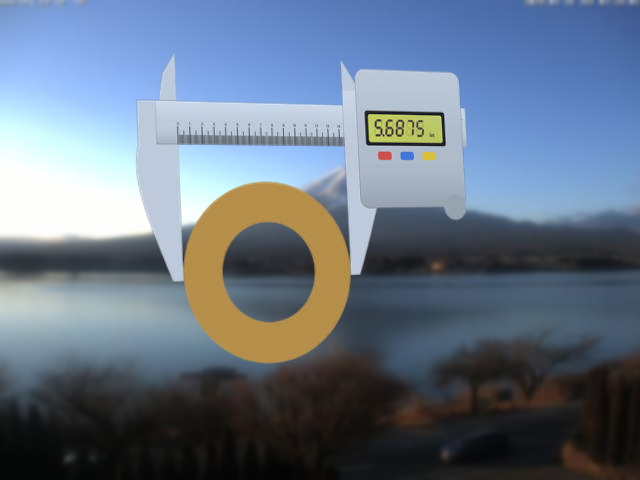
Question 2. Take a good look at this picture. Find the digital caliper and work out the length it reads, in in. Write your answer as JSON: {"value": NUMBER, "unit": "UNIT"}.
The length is {"value": 5.6875, "unit": "in"}
